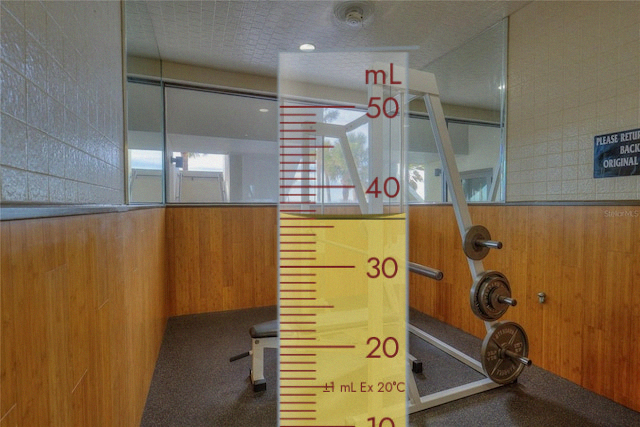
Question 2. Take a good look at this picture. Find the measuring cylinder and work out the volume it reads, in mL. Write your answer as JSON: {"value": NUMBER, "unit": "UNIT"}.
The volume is {"value": 36, "unit": "mL"}
